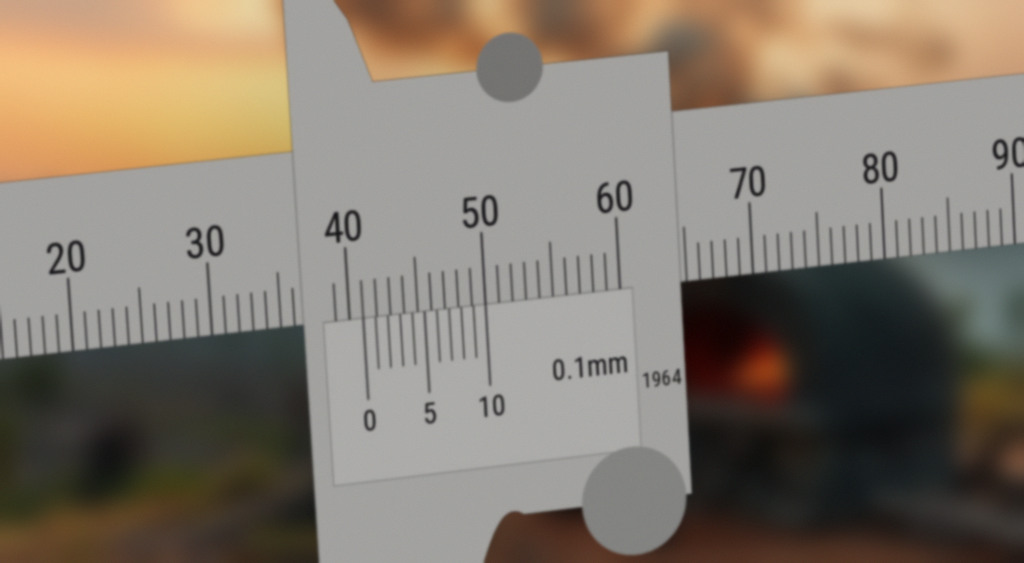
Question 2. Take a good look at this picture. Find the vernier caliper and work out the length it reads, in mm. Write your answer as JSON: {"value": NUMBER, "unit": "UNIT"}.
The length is {"value": 41.0, "unit": "mm"}
